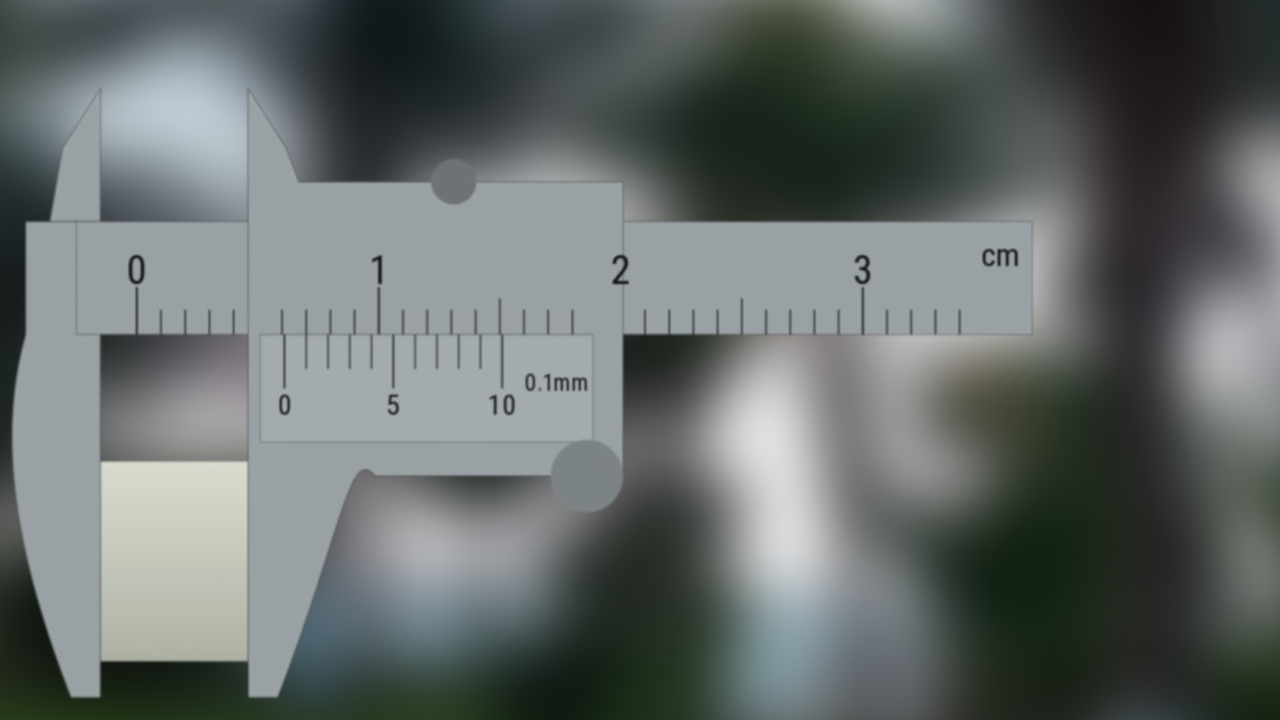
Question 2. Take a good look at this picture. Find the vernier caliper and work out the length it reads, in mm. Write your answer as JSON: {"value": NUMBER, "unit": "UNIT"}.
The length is {"value": 6.1, "unit": "mm"}
